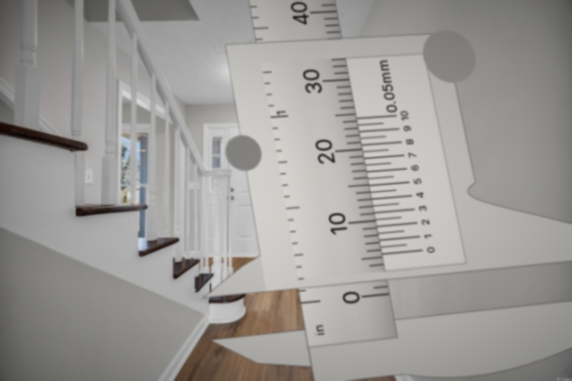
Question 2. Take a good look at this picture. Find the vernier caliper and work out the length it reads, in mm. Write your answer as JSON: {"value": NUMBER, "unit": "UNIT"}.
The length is {"value": 5.4, "unit": "mm"}
